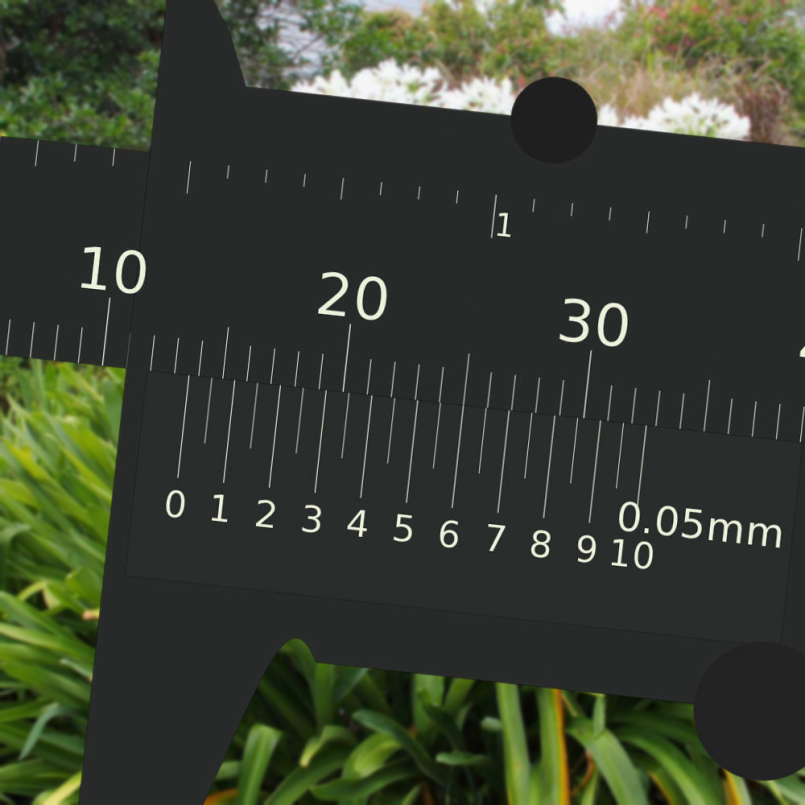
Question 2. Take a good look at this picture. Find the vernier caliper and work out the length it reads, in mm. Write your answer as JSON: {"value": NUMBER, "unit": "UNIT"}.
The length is {"value": 13.60, "unit": "mm"}
